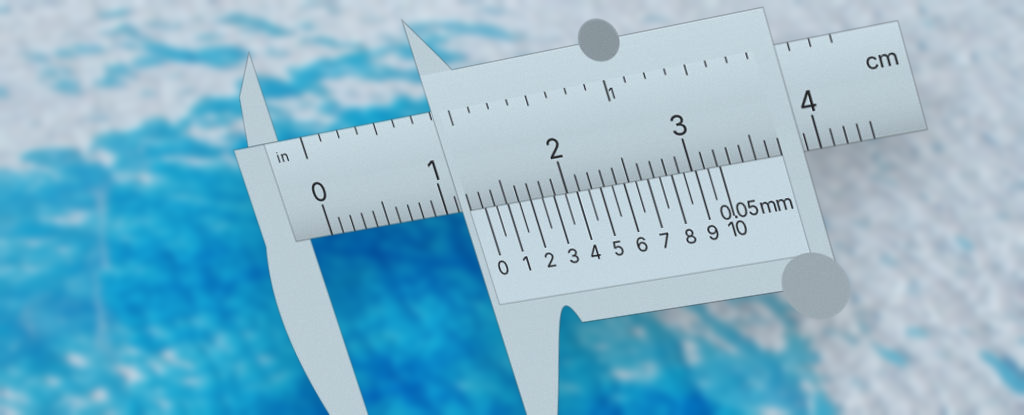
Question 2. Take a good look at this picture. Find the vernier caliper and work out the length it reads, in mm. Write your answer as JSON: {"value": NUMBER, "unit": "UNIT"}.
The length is {"value": 13.2, "unit": "mm"}
